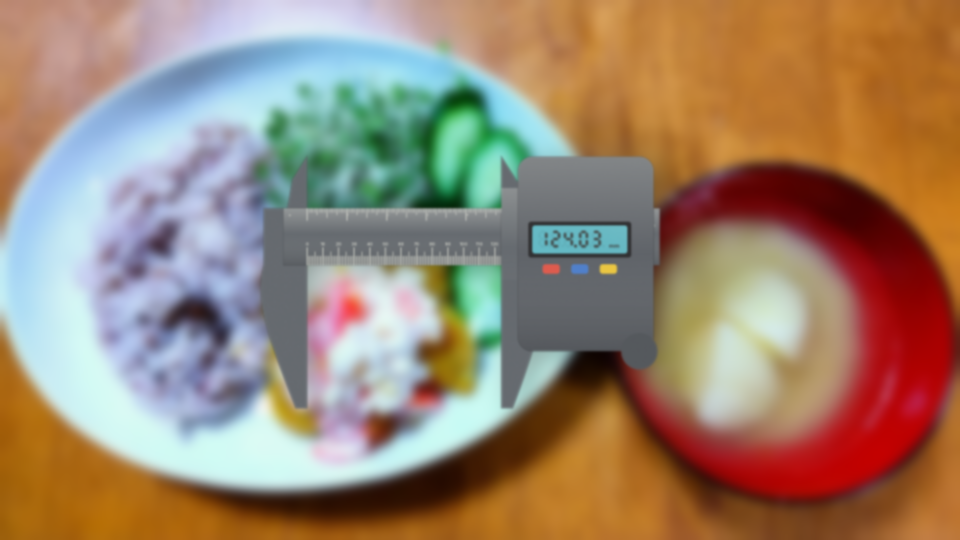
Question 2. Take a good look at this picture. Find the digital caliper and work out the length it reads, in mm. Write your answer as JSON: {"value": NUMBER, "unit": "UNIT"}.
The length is {"value": 124.03, "unit": "mm"}
